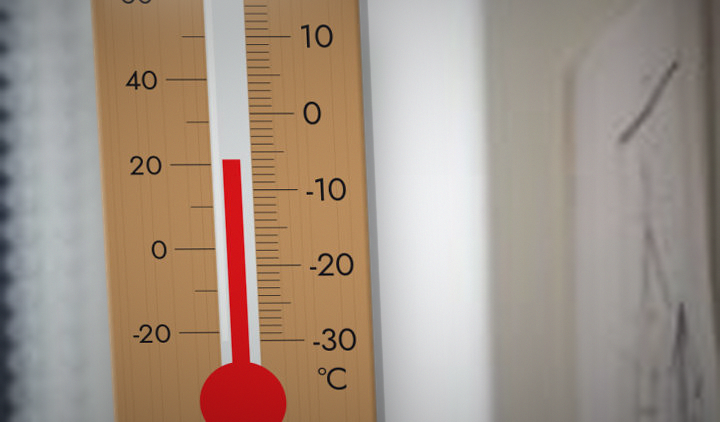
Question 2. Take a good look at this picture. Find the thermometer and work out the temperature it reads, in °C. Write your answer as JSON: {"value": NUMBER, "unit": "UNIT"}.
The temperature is {"value": -6, "unit": "°C"}
